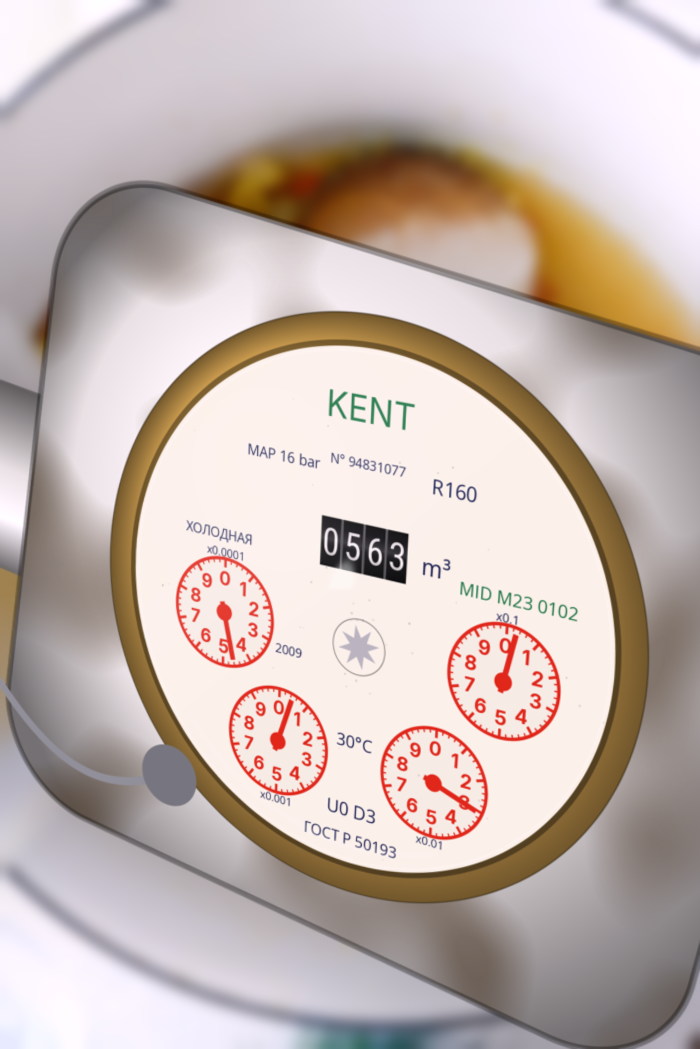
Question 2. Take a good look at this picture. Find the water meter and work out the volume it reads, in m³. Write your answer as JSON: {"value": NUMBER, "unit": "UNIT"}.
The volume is {"value": 563.0304, "unit": "m³"}
